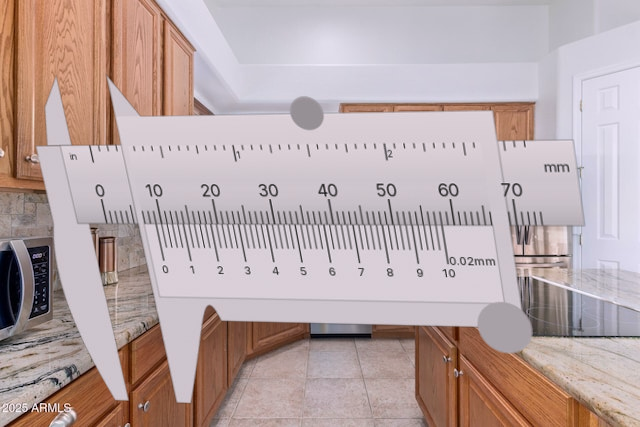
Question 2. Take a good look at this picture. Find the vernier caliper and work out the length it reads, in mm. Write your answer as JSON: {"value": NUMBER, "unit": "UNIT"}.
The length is {"value": 9.0, "unit": "mm"}
